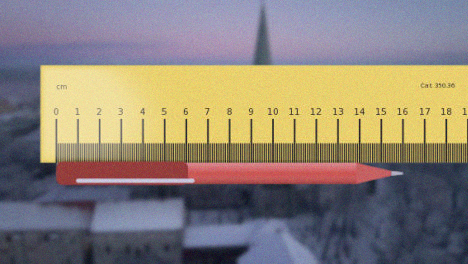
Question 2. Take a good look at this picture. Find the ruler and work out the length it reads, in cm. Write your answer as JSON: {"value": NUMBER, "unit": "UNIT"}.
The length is {"value": 16, "unit": "cm"}
